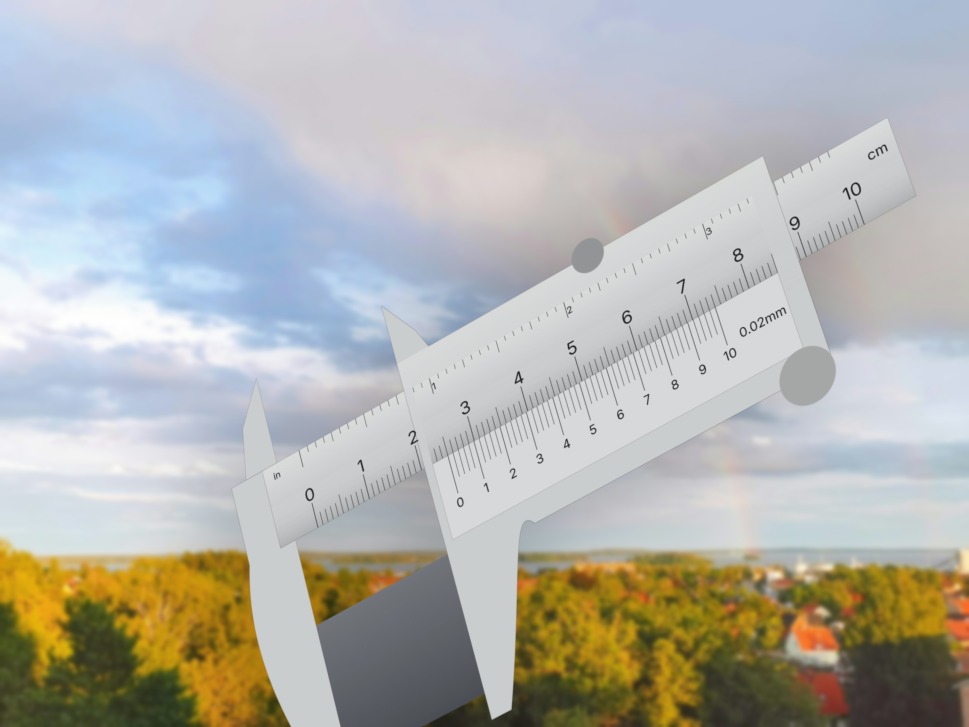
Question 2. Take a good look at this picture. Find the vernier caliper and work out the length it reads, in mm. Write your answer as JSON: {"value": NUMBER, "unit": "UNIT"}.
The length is {"value": 25.0, "unit": "mm"}
